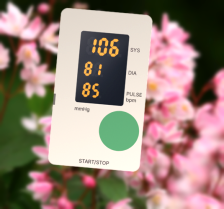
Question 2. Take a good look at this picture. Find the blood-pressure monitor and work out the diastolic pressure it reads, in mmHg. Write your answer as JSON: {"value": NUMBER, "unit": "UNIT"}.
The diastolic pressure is {"value": 81, "unit": "mmHg"}
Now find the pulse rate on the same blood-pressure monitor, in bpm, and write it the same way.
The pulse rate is {"value": 85, "unit": "bpm"}
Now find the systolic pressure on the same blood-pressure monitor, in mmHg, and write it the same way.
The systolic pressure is {"value": 106, "unit": "mmHg"}
